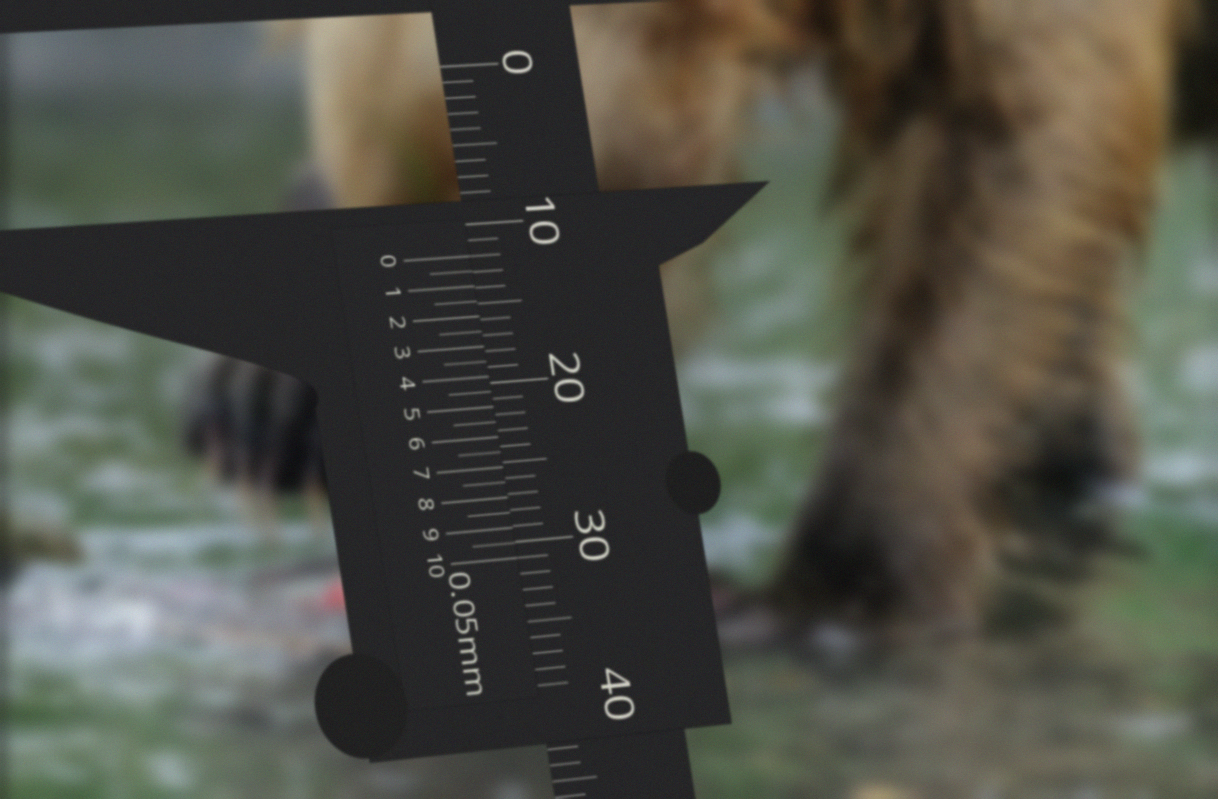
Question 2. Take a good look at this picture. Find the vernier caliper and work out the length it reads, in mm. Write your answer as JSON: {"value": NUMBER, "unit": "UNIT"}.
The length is {"value": 12.0, "unit": "mm"}
